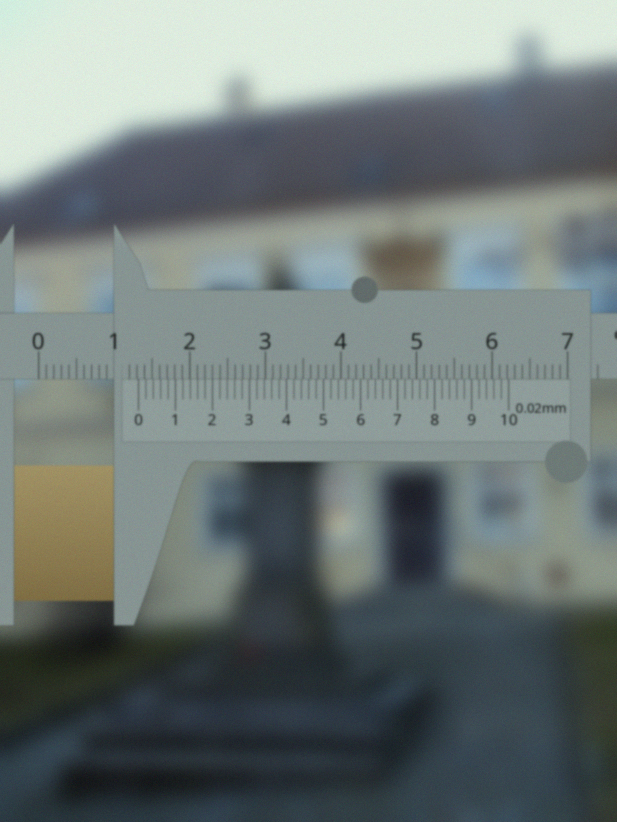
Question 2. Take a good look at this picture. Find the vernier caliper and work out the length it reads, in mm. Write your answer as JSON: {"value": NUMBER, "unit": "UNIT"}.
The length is {"value": 13.2, "unit": "mm"}
